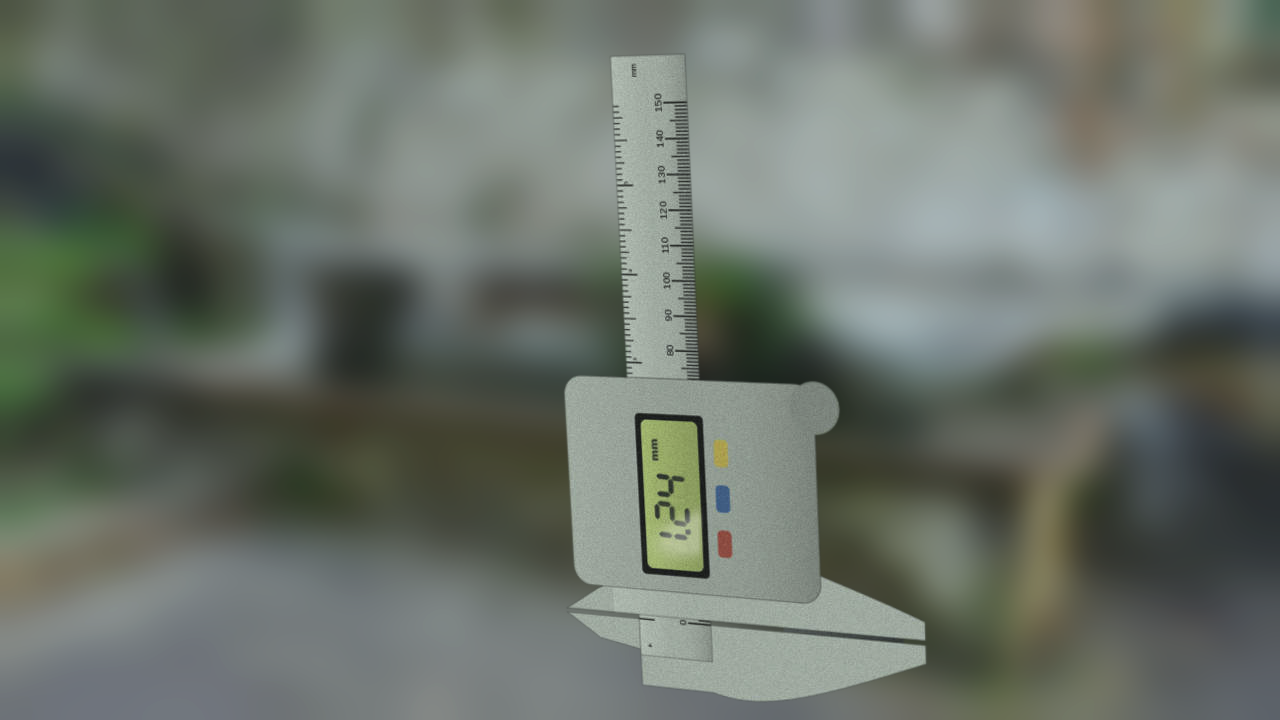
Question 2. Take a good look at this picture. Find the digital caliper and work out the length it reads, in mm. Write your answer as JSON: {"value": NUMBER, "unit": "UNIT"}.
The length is {"value": 1.24, "unit": "mm"}
